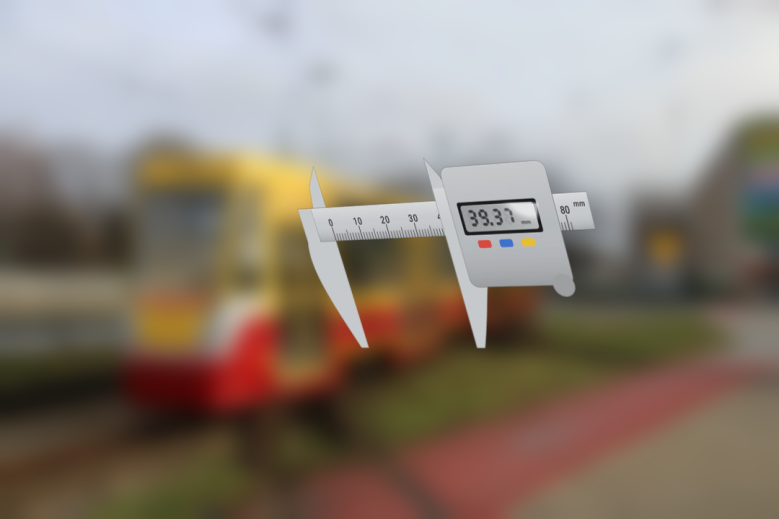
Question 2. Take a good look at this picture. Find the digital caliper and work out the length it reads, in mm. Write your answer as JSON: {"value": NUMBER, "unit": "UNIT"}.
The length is {"value": 39.37, "unit": "mm"}
